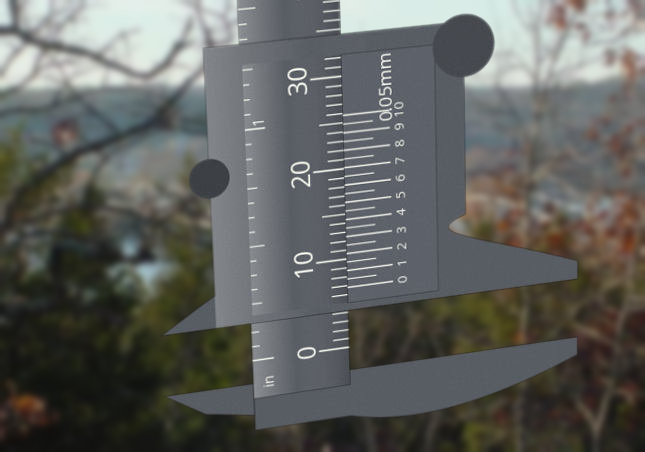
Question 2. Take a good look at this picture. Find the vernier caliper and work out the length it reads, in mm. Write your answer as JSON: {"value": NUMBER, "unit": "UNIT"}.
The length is {"value": 6.8, "unit": "mm"}
